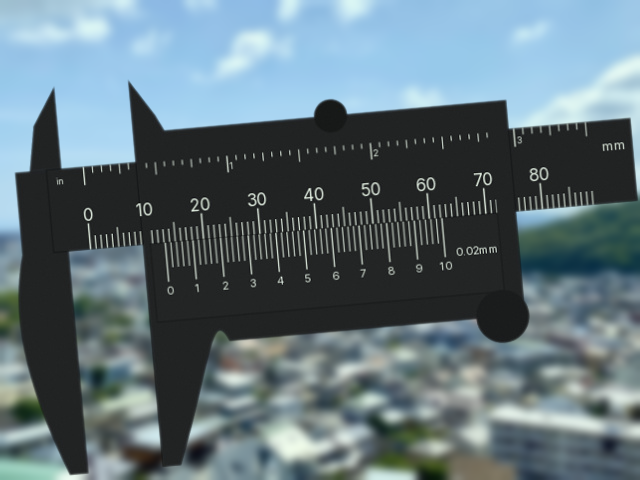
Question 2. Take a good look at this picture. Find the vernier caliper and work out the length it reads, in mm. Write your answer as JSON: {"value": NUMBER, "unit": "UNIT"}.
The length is {"value": 13.2, "unit": "mm"}
